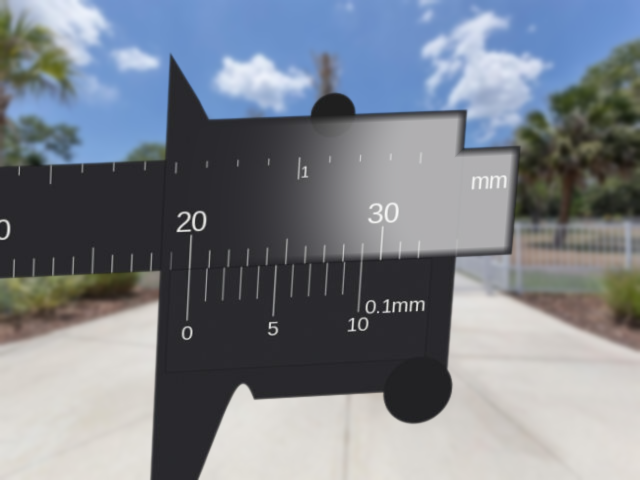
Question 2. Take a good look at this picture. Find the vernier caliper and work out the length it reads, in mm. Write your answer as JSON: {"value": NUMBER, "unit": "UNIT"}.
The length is {"value": 20.0, "unit": "mm"}
